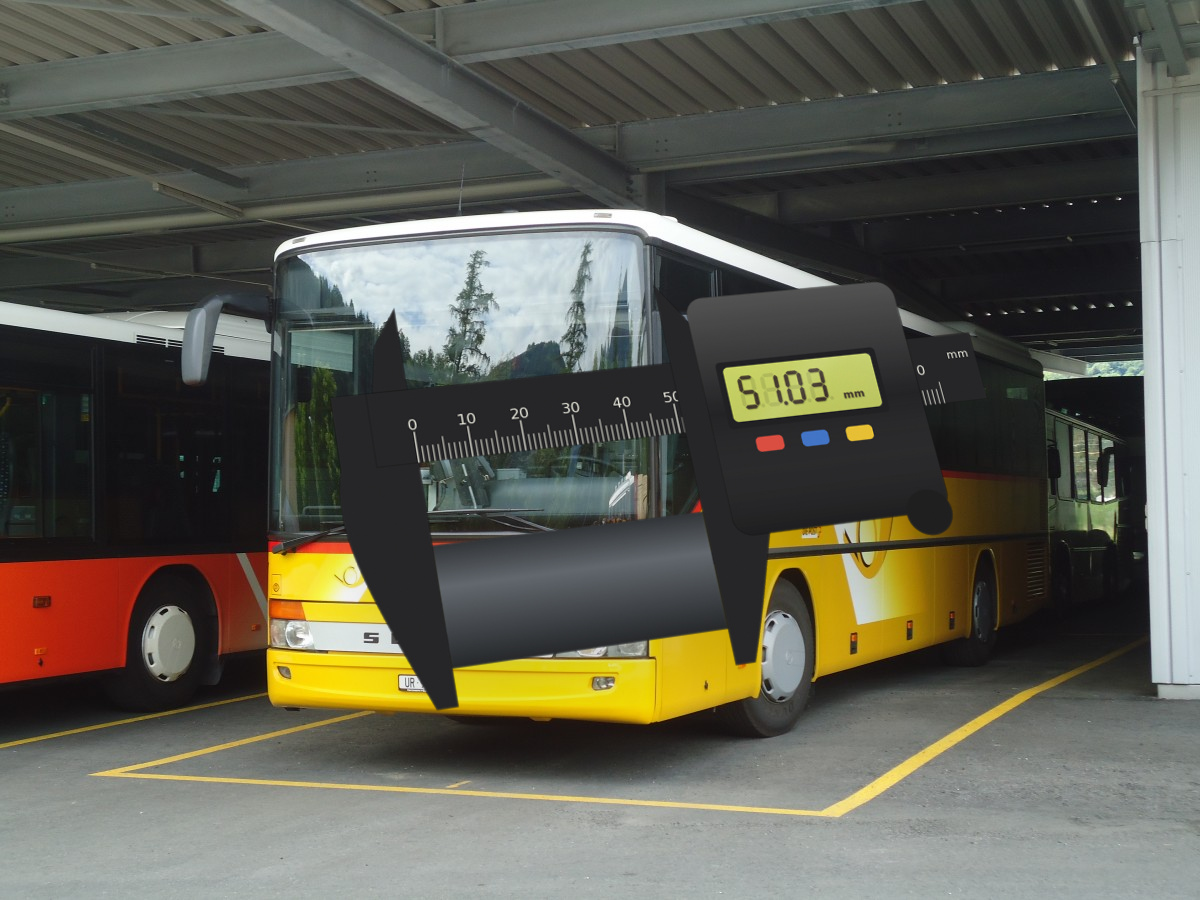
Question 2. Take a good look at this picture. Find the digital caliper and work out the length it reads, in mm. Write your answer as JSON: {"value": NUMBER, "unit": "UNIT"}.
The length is {"value": 51.03, "unit": "mm"}
